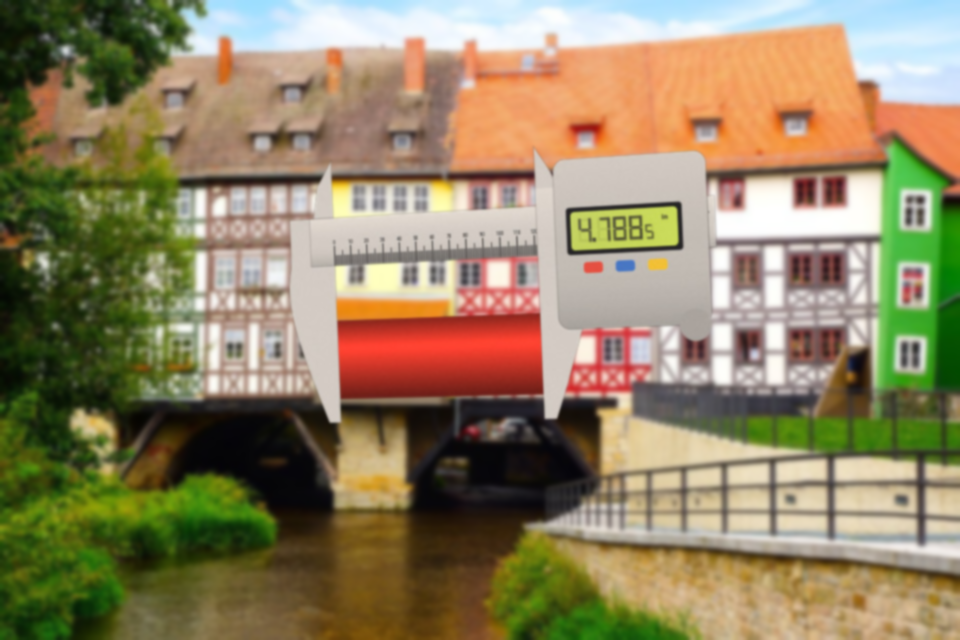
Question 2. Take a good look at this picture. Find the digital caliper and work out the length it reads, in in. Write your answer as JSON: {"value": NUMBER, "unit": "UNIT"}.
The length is {"value": 4.7885, "unit": "in"}
